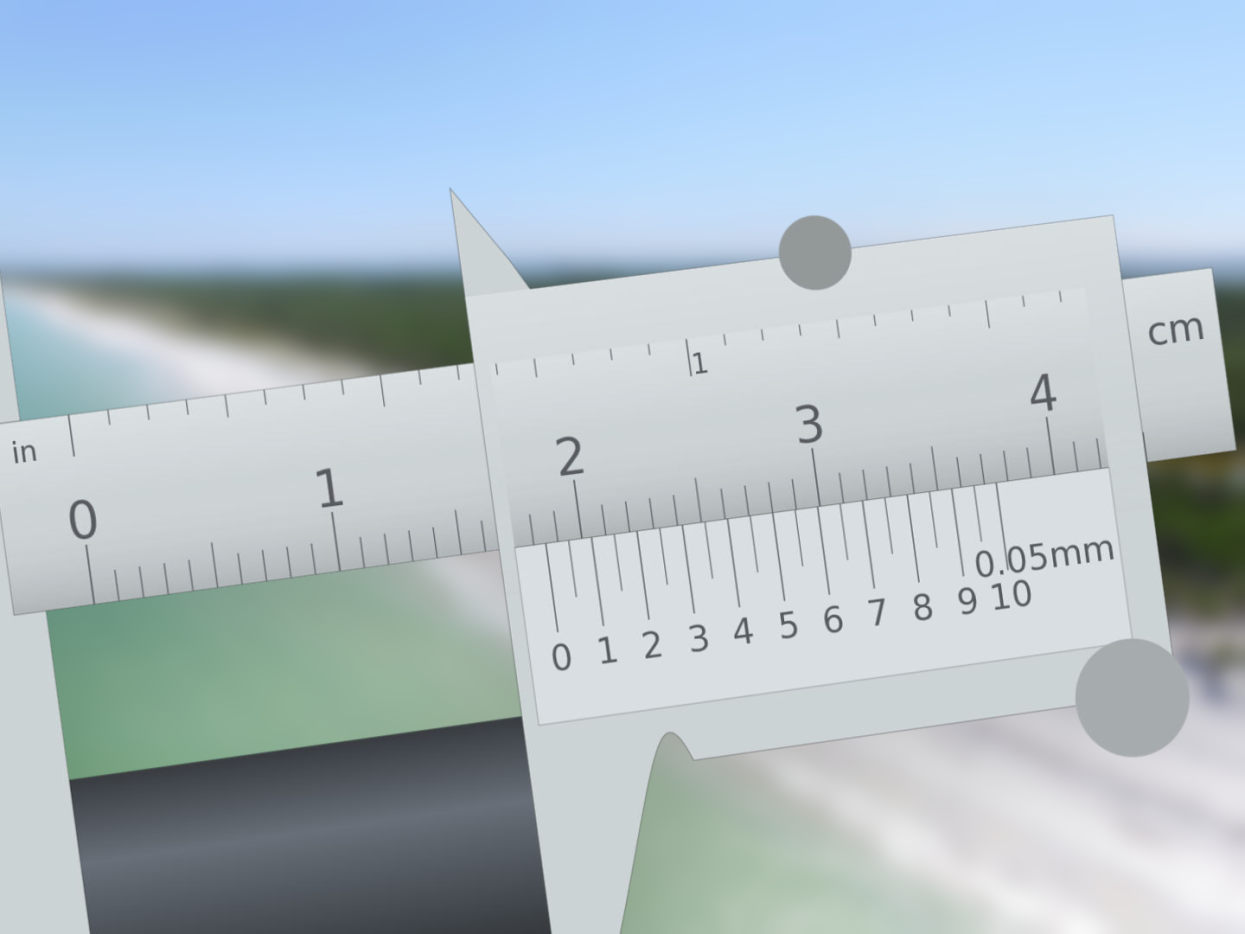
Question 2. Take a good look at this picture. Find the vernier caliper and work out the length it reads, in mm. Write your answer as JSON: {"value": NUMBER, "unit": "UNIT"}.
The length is {"value": 18.50, "unit": "mm"}
